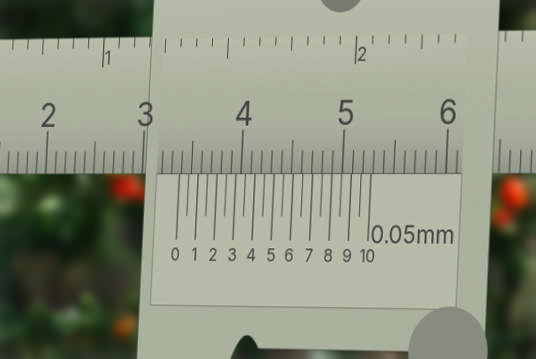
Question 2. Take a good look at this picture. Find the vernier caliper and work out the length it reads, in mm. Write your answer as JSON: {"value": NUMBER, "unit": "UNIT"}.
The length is {"value": 33.8, "unit": "mm"}
